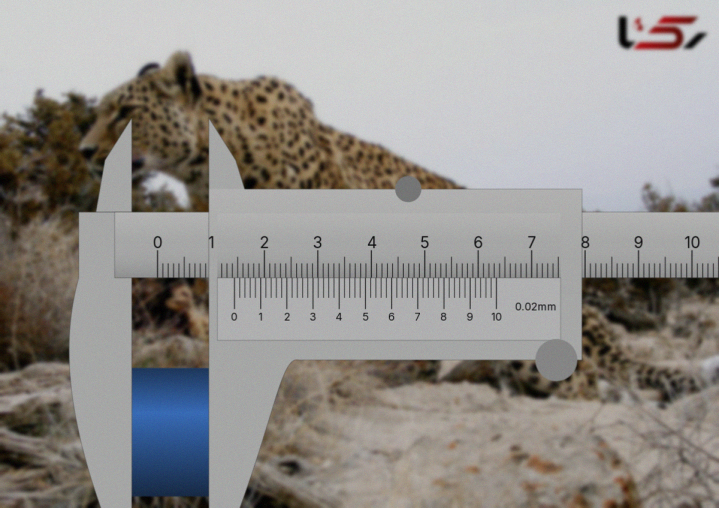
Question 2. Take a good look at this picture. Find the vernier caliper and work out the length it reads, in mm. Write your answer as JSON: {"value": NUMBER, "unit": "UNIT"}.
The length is {"value": 14.4, "unit": "mm"}
